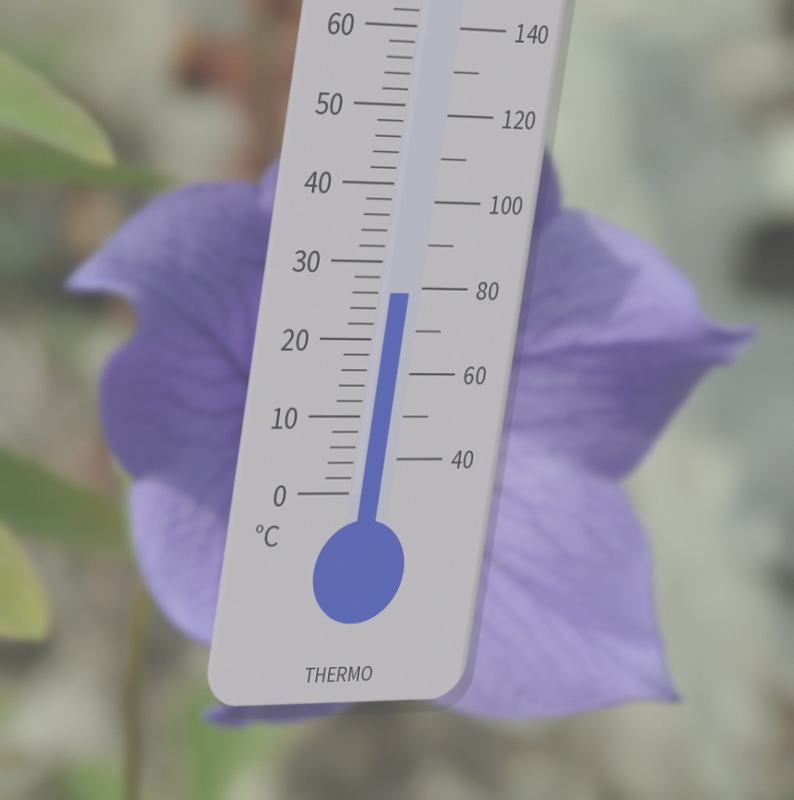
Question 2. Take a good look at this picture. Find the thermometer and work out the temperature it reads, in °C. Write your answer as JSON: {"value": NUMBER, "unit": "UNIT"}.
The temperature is {"value": 26, "unit": "°C"}
